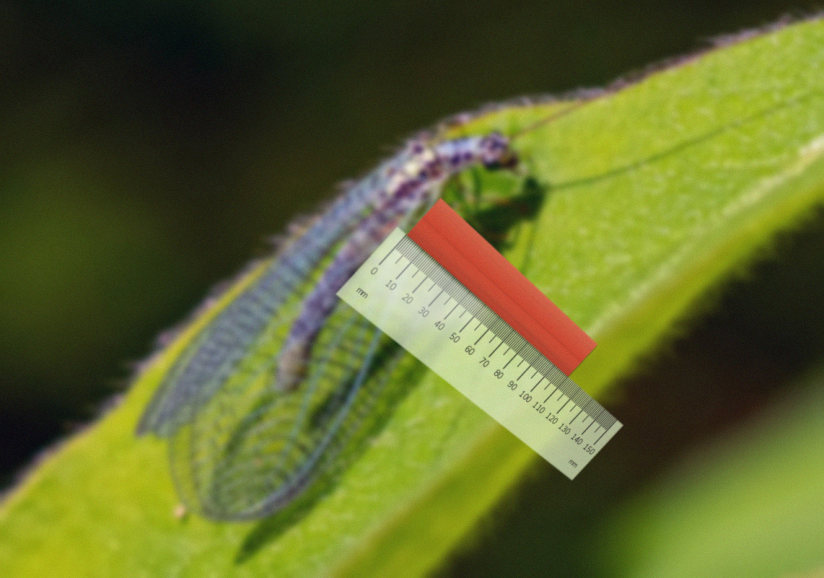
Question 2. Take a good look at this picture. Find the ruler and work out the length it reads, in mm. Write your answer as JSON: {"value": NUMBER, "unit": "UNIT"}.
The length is {"value": 110, "unit": "mm"}
